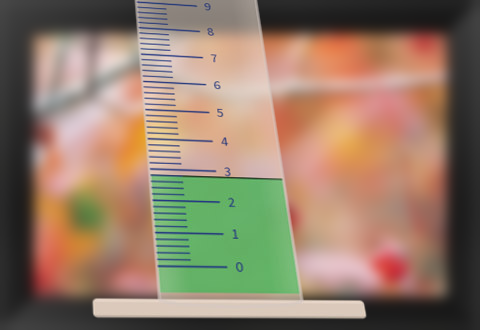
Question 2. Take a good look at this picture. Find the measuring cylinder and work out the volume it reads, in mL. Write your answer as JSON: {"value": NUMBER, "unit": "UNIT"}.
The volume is {"value": 2.8, "unit": "mL"}
